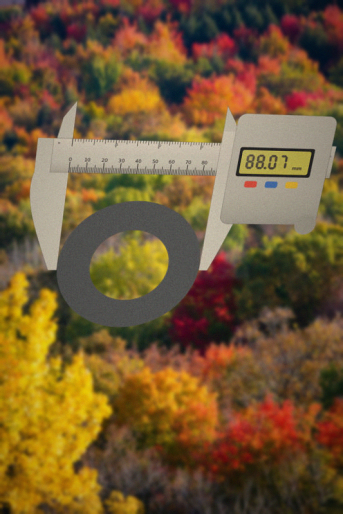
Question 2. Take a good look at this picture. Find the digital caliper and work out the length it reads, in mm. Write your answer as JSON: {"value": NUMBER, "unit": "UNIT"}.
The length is {"value": 88.07, "unit": "mm"}
